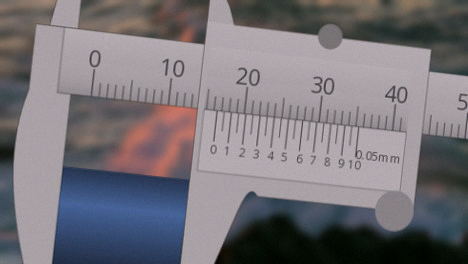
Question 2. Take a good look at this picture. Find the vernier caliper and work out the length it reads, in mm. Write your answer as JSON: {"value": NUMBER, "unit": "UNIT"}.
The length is {"value": 16.4, "unit": "mm"}
